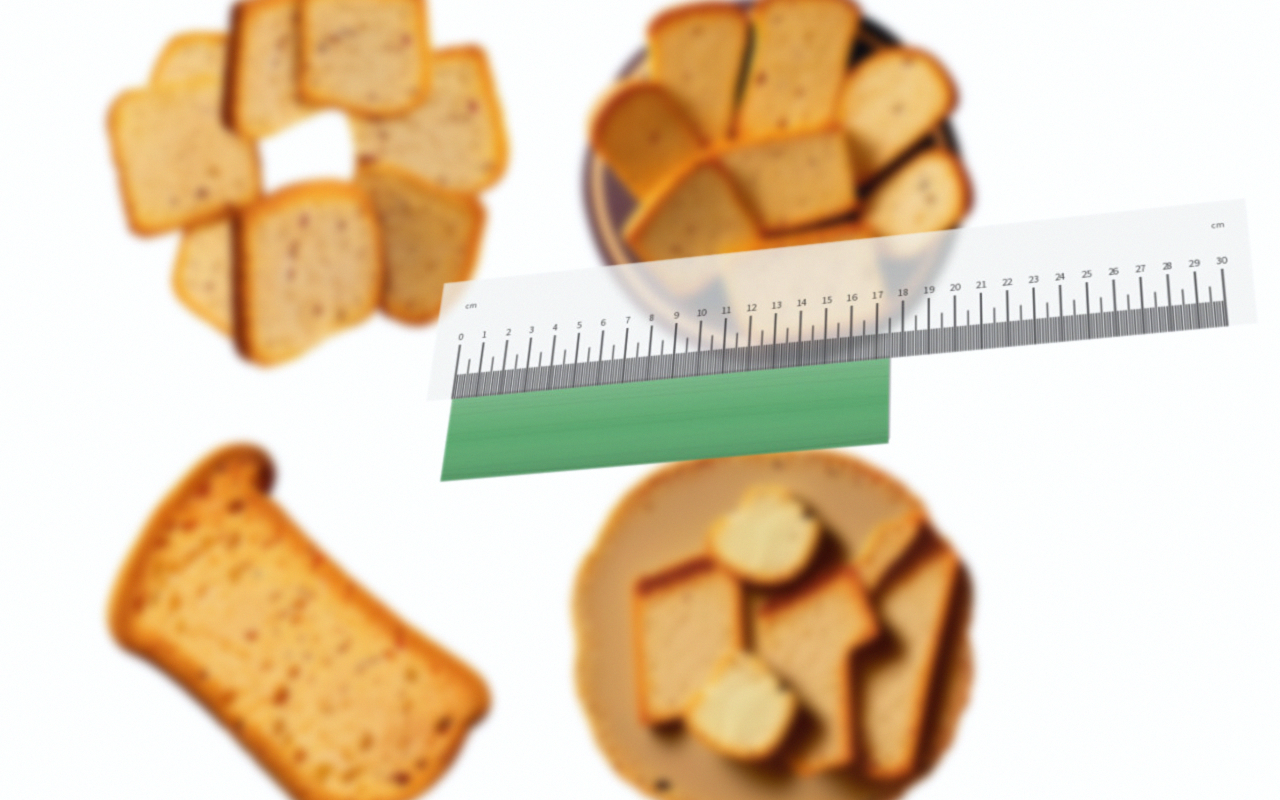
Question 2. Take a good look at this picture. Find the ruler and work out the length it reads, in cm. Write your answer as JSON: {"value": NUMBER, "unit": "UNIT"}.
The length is {"value": 17.5, "unit": "cm"}
